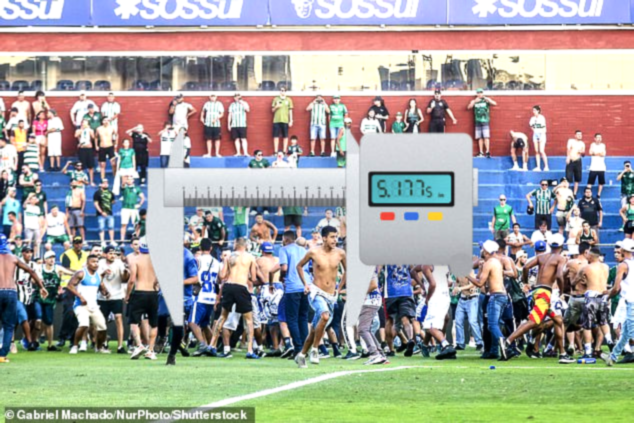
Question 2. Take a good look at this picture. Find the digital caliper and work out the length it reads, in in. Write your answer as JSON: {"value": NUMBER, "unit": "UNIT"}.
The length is {"value": 5.1775, "unit": "in"}
